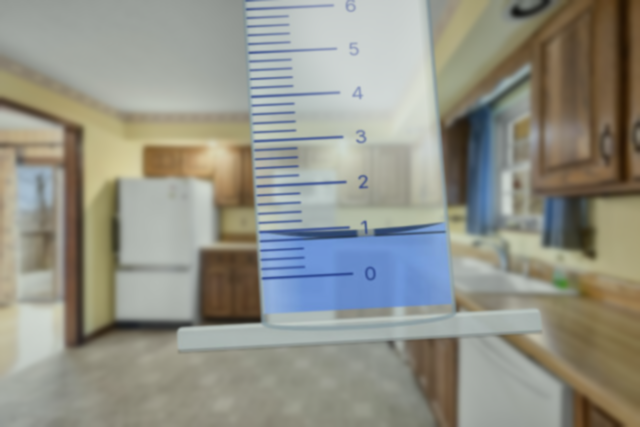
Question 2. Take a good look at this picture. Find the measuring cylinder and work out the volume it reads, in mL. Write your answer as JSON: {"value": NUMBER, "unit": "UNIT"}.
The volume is {"value": 0.8, "unit": "mL"}
